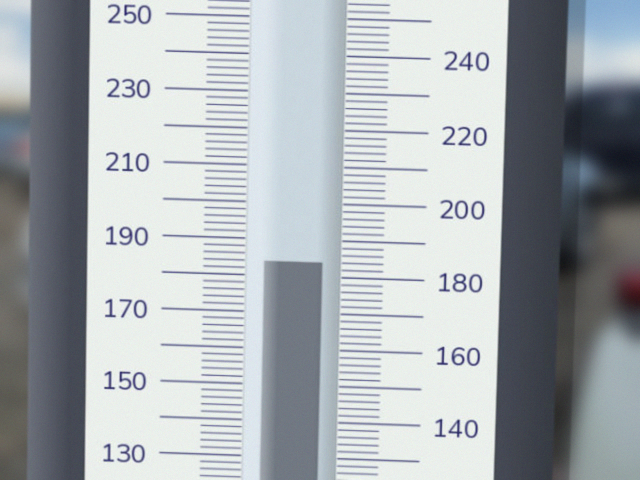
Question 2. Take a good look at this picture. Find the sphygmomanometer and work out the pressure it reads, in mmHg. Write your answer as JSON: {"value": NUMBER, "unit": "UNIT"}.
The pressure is {"value": 184, "unit": "mmHg"}
